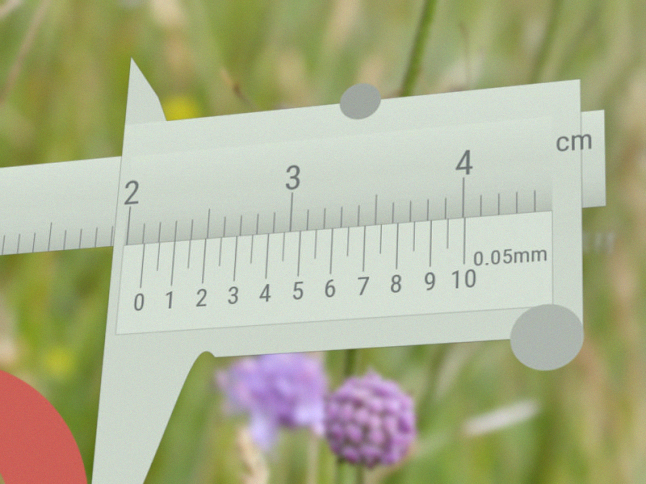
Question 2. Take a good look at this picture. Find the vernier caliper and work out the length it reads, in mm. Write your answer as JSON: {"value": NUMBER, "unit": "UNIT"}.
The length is {"value": 21.1, "unit": "mm"}
